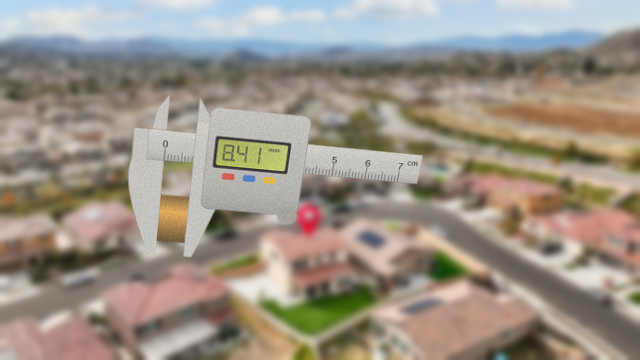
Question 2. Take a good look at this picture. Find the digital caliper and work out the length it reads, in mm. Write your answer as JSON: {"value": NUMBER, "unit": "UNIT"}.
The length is {"value": 8.41, "unit": "mm"}
